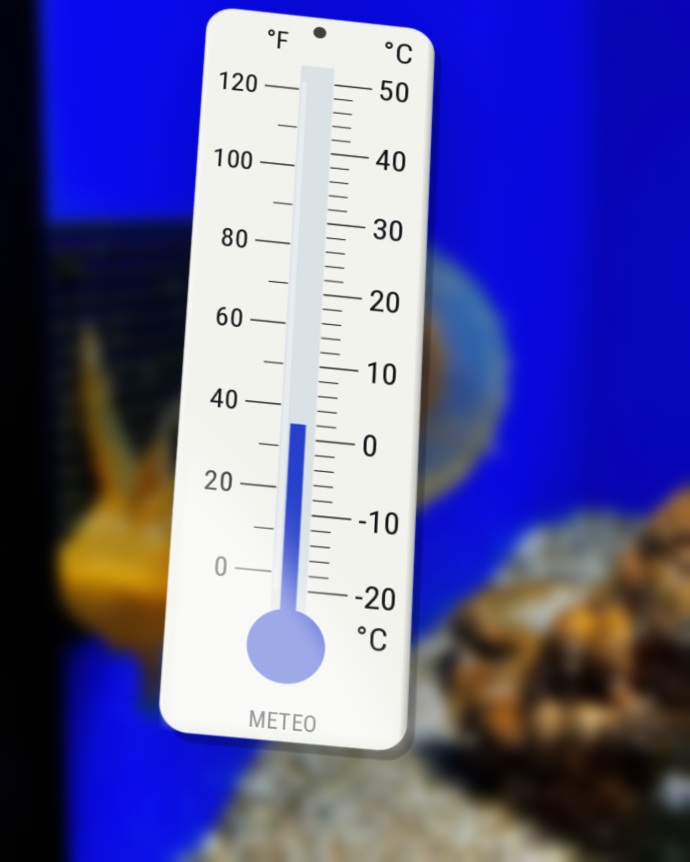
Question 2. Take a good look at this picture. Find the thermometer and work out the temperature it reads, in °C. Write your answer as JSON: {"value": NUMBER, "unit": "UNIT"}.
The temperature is {"value": 2, "unit": "°C"}
